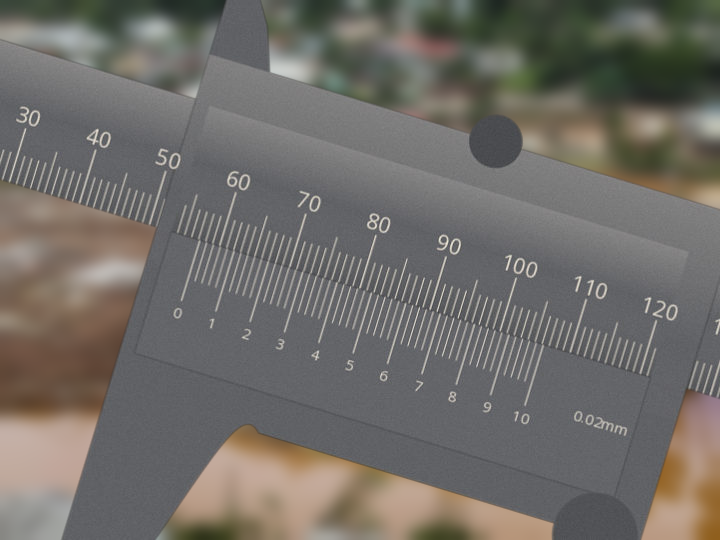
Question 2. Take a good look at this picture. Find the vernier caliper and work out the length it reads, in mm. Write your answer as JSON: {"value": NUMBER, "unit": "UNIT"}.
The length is {"value": 57.2, "unit": "mm"}
